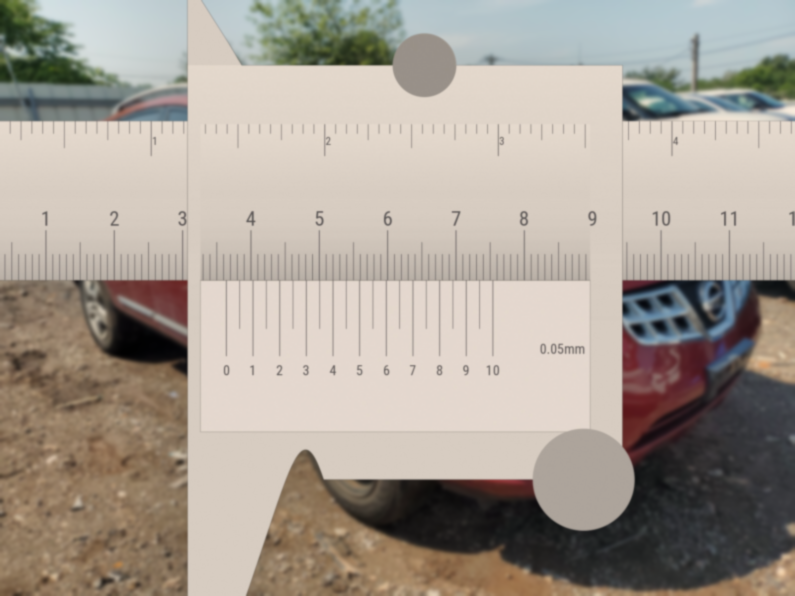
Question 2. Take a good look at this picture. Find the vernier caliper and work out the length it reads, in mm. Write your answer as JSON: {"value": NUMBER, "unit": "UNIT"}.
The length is {"value": 36.4, "unit": "mm"}
